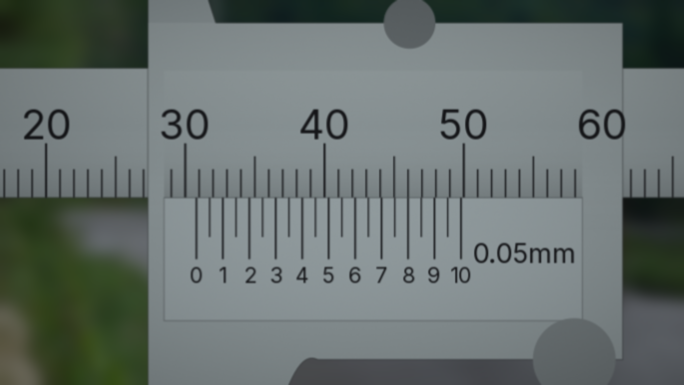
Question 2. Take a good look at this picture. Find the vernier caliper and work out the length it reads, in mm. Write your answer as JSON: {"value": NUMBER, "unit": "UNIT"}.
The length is {"value": 30.8, "unit": "mm"}
